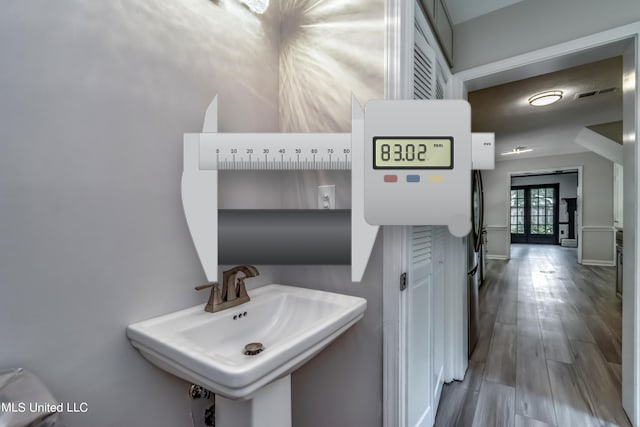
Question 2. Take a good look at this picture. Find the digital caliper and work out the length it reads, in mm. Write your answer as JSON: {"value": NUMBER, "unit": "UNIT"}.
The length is {"value": 83.02, "unit": "mm"}
